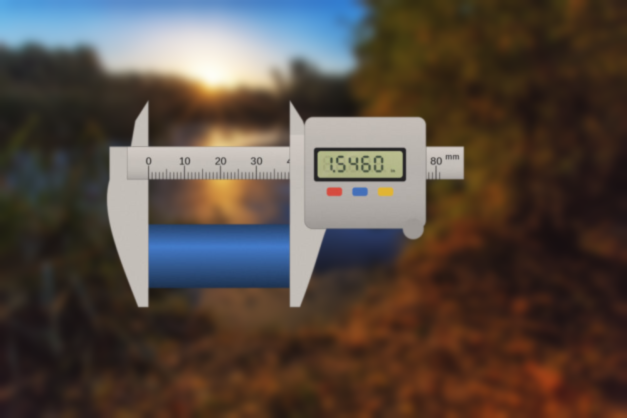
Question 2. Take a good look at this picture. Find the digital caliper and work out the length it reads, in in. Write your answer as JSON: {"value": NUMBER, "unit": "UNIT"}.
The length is {"value": 1.5460, "unit": "in"}
